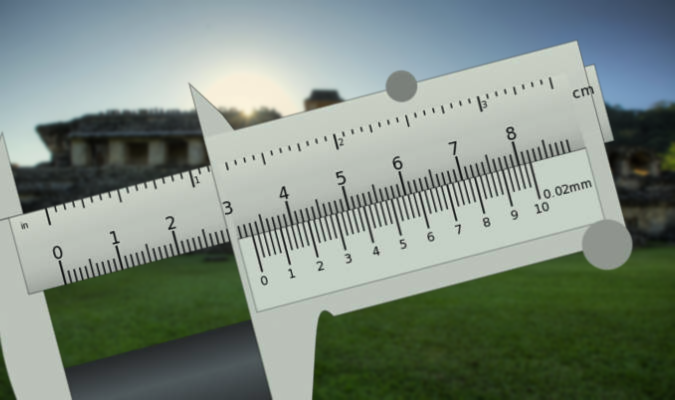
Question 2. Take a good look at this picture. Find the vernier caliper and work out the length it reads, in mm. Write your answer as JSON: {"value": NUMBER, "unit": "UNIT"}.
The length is {"value": 33.0, "unit": "mm"}
